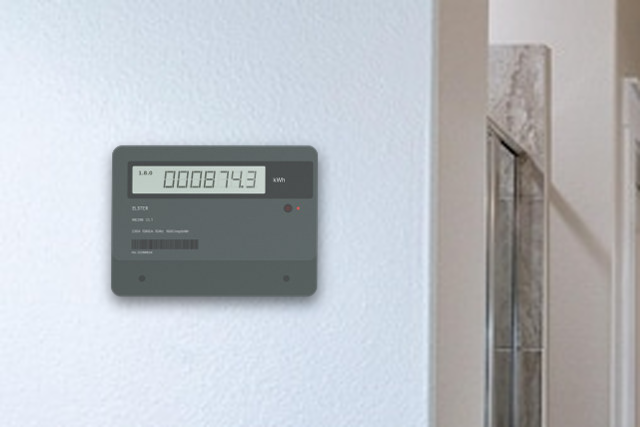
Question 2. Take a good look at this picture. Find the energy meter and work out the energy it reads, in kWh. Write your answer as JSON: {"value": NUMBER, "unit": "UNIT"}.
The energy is {"value": 874.3, "unit": "kWh"}
